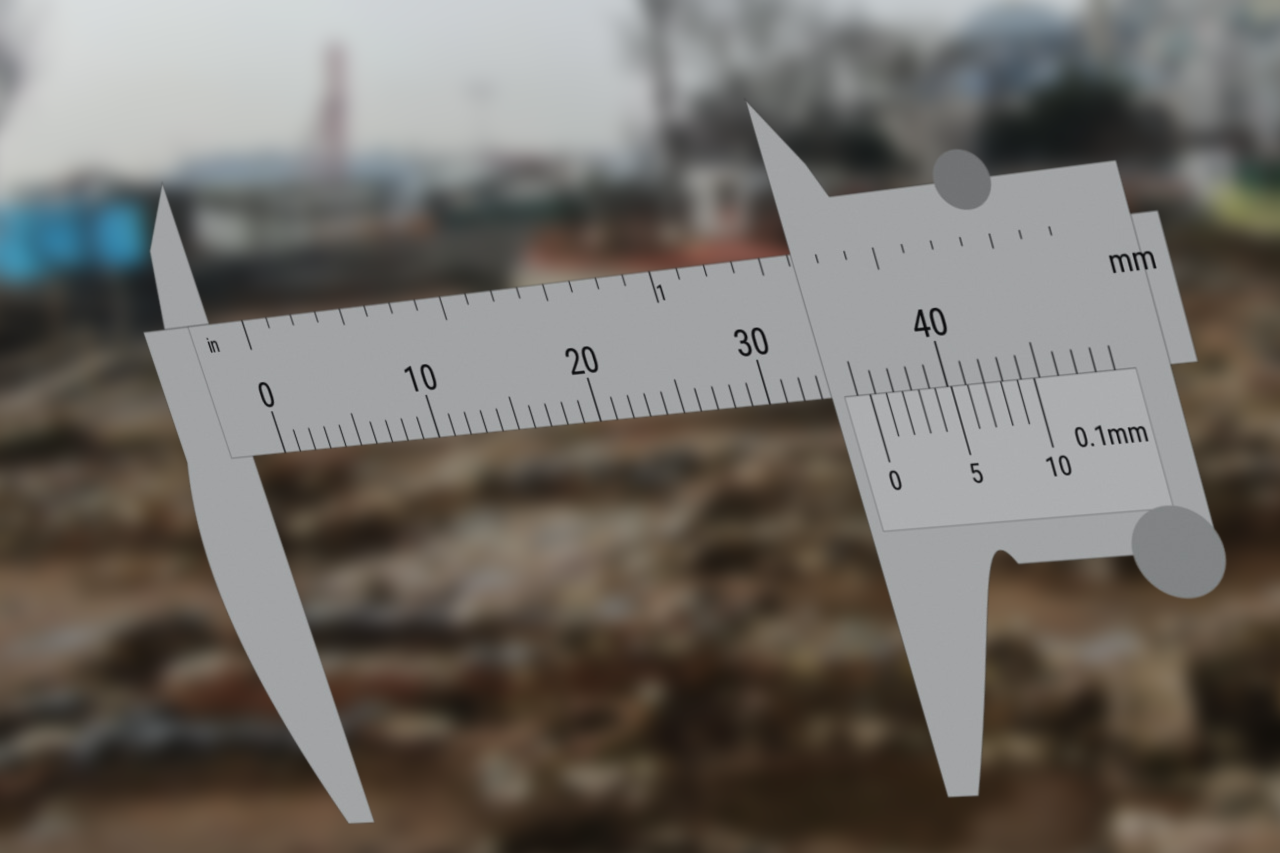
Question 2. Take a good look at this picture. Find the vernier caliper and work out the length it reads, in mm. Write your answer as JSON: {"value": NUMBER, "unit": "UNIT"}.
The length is {"value": 35.7, "unit": "mm"}
